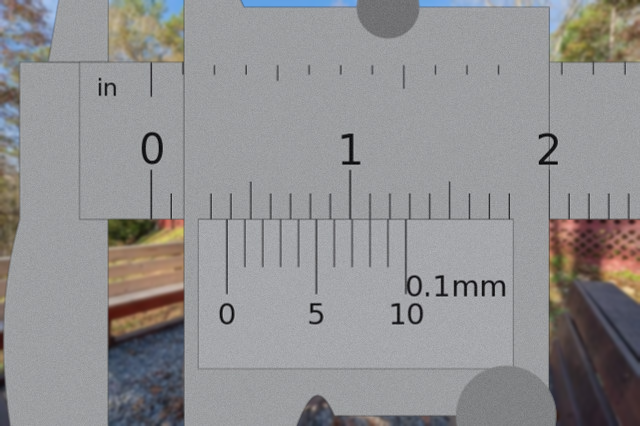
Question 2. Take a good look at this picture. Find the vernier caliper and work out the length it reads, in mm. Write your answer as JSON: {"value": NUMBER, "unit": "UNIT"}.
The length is {"value": 3.8, "unit": "mm"}
